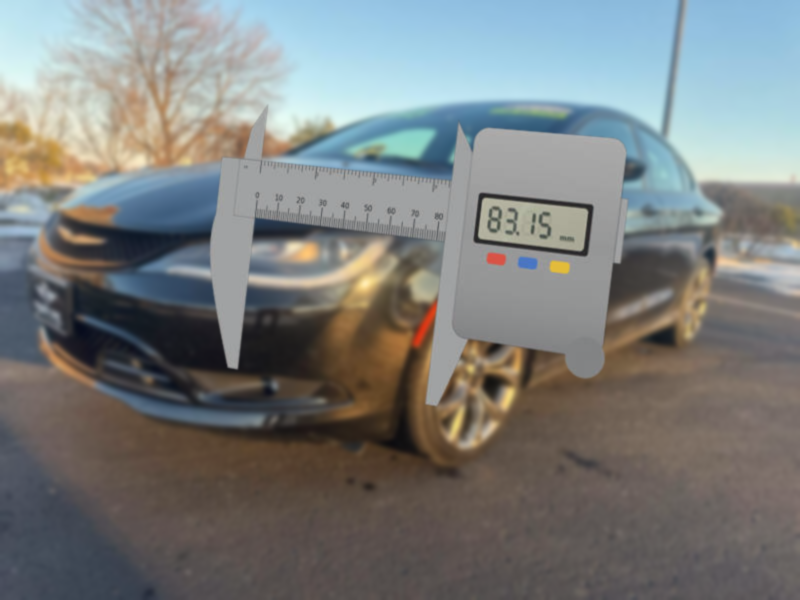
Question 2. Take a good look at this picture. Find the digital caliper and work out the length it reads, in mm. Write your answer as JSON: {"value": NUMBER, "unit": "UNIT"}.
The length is {"value": 83.15, "unit": "mm"}
